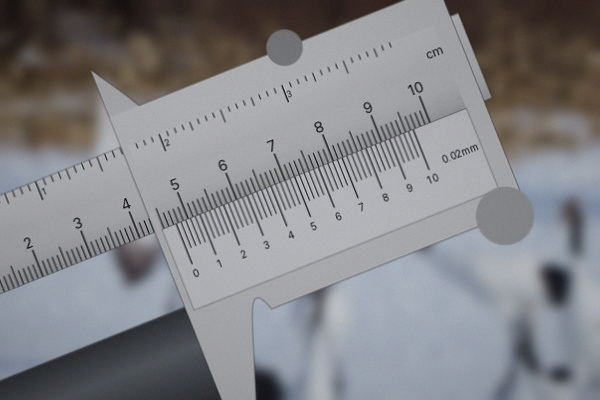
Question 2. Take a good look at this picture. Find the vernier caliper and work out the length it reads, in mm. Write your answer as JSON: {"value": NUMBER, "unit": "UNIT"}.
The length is {"value": 47.5, "unit": "mm"}
